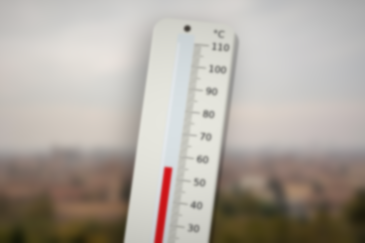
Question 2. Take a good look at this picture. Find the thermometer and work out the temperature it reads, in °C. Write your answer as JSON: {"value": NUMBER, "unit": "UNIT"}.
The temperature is {"value": 55, "unit": "°C"}
